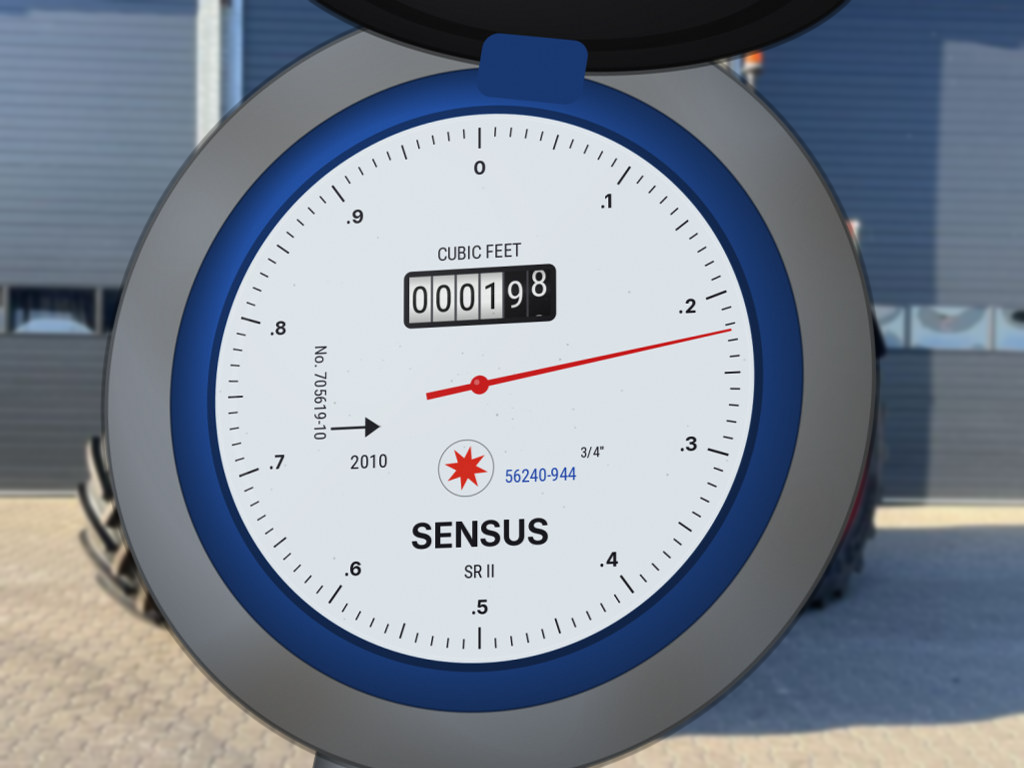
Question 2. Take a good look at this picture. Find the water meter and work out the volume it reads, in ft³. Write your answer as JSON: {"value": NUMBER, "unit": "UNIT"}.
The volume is {"value": 198.22, "unit": "ft³"}
